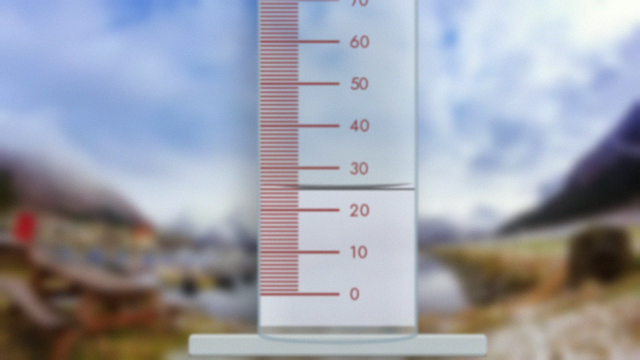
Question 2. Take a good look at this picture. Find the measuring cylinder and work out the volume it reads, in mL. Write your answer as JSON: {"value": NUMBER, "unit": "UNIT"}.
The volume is {"value": 25, "unit": "mL"}
